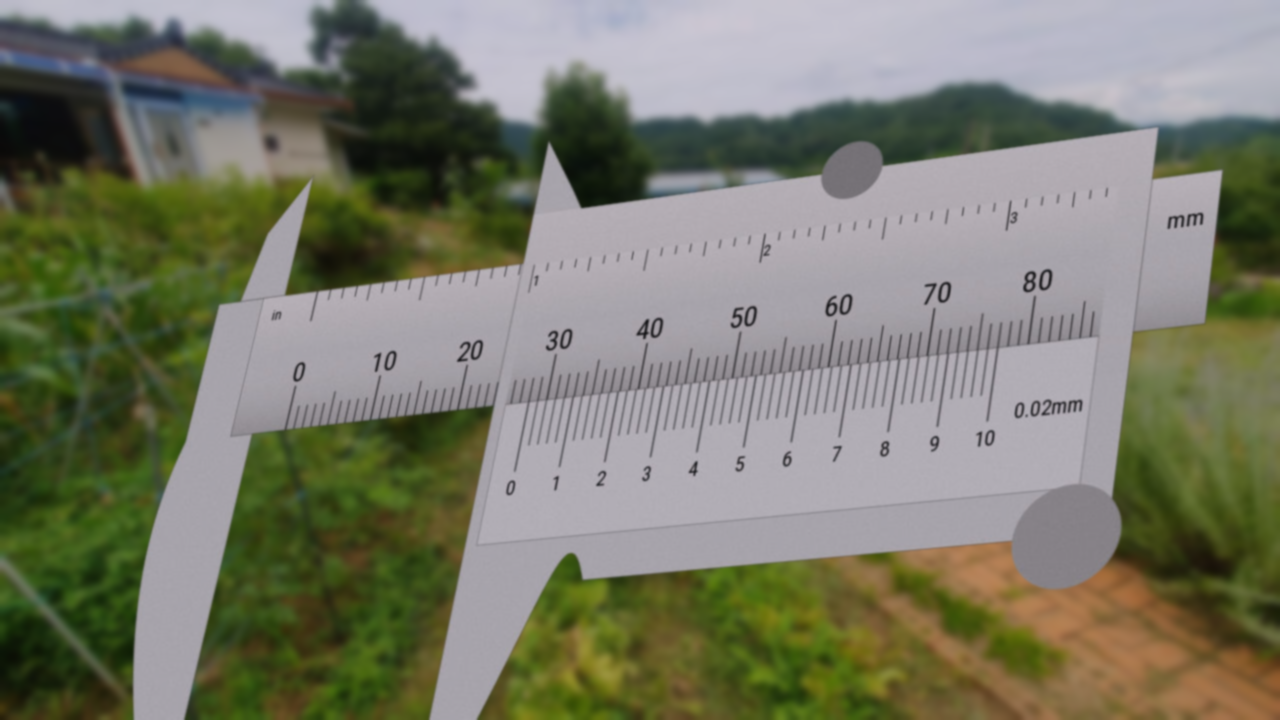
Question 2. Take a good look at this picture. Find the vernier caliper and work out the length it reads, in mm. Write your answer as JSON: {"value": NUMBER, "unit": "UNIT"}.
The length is {"value": 28.0, "unit": "mm"}
